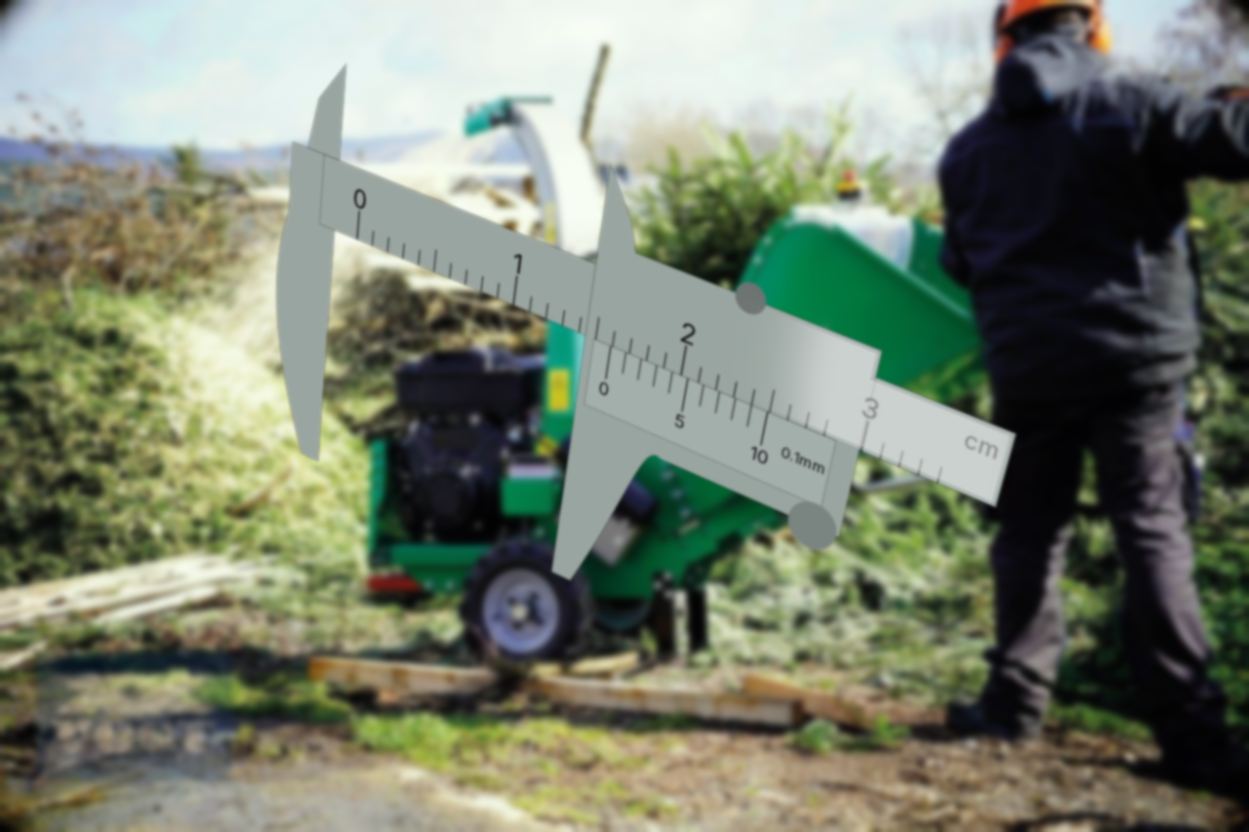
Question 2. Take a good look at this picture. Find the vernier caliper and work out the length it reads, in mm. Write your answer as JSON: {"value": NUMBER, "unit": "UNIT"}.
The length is {"value": 15.9, "unit": "mm"}
